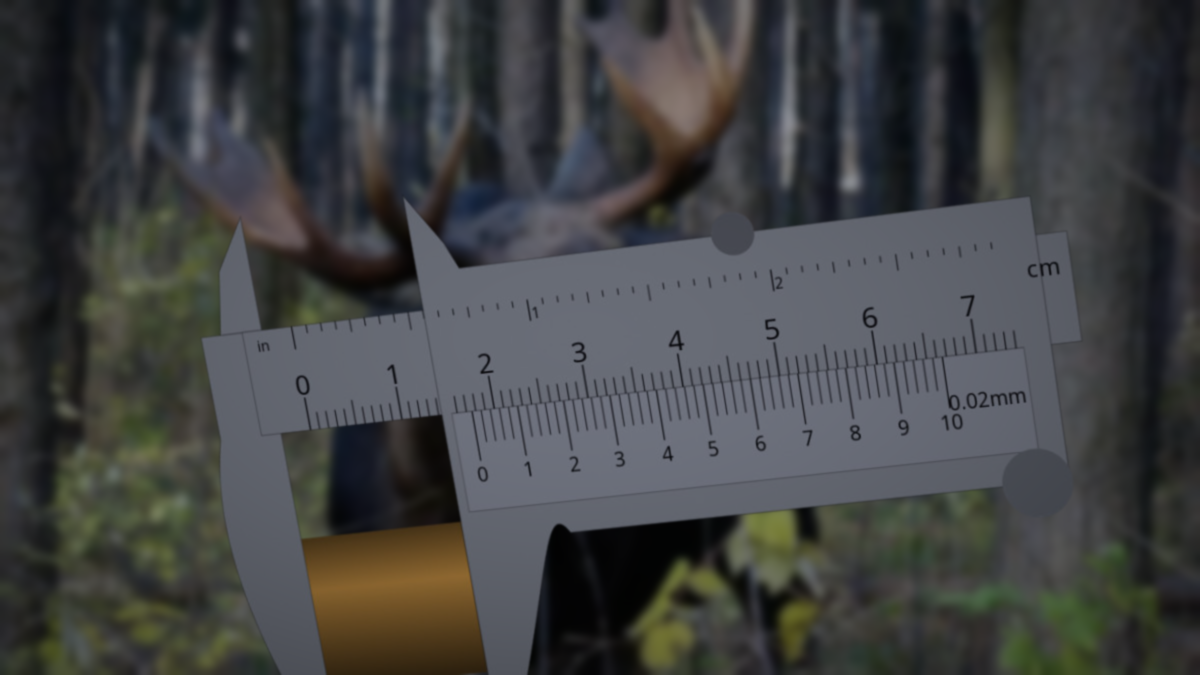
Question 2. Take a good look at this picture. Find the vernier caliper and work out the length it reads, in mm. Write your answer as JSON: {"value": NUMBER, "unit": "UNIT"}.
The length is {"value": 17.6, "unit": "mm"}
